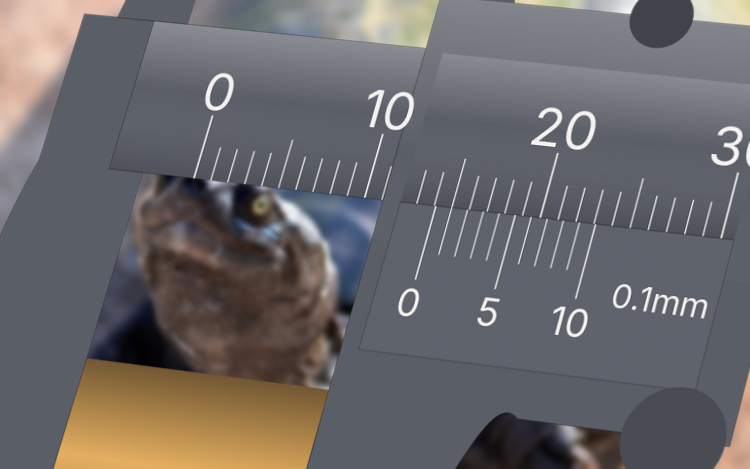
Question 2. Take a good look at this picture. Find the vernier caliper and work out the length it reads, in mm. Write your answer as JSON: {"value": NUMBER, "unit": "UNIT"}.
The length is {"value": 14.1, "unit": "mm"}
